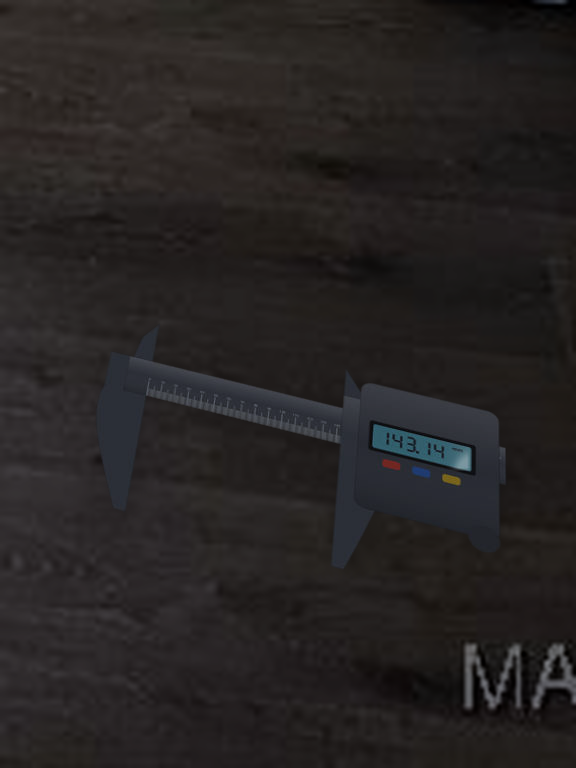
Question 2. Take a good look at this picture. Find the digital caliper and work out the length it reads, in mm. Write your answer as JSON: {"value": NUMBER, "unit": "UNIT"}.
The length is {"value": 143.14, "unit": "mm"}
